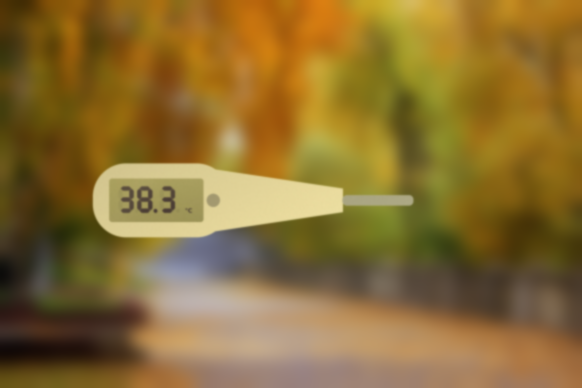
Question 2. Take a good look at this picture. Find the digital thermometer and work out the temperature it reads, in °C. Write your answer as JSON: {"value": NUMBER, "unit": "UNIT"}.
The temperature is {"value": 38.3, "unit": "°C"}
